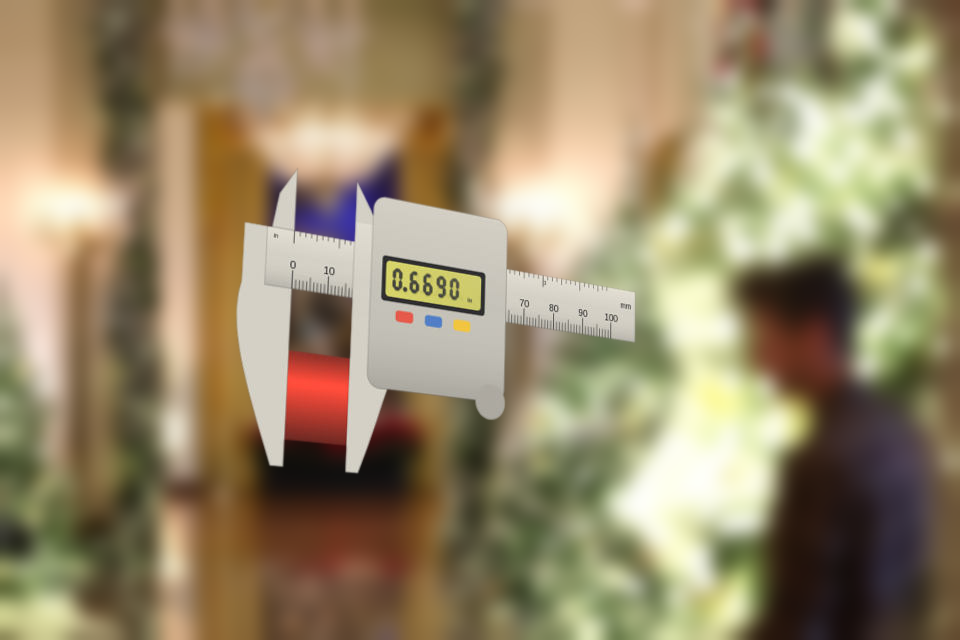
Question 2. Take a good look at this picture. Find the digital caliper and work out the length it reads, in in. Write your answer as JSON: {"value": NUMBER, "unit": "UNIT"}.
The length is {"value": 0.6690, "unit": "in"}
